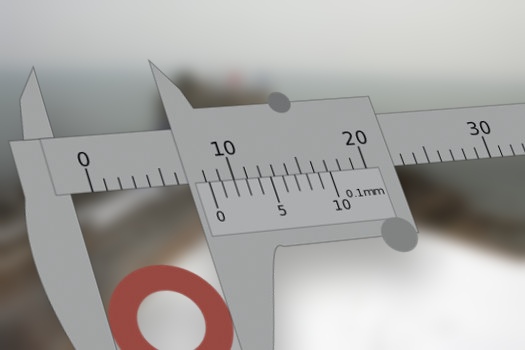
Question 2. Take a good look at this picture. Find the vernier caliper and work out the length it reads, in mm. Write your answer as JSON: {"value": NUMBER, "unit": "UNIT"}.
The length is {"value": 8.2, "unit": "mm"}
